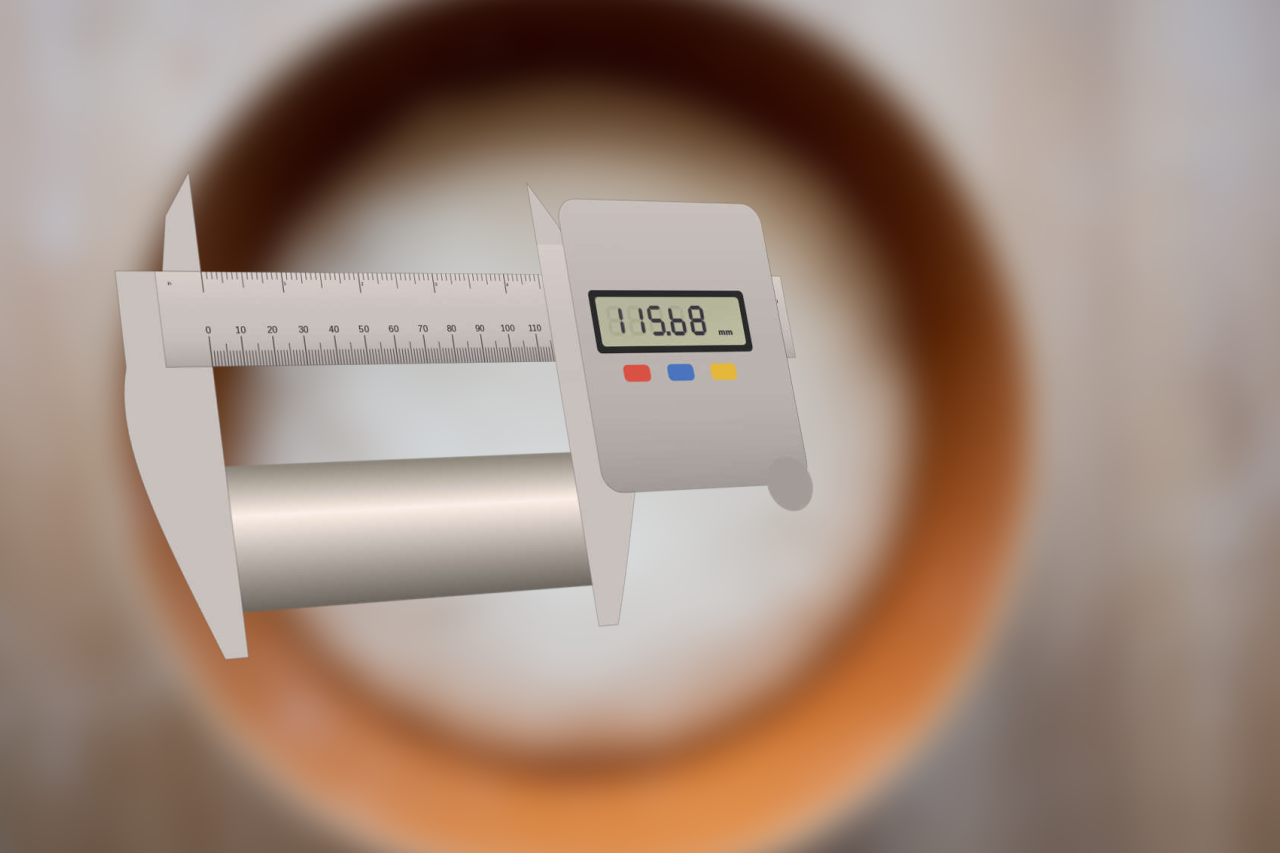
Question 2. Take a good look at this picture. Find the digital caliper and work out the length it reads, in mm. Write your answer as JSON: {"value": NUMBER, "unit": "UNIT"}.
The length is {"value": 115.68, "unit": "mm"}
